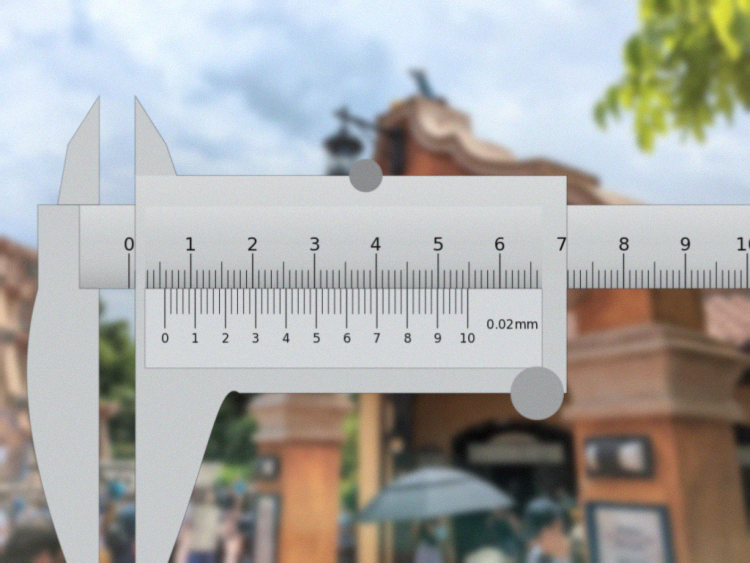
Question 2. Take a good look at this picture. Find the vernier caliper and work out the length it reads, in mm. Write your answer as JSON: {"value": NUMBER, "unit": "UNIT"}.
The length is {"value": 5.8, "unit": "mm"}
